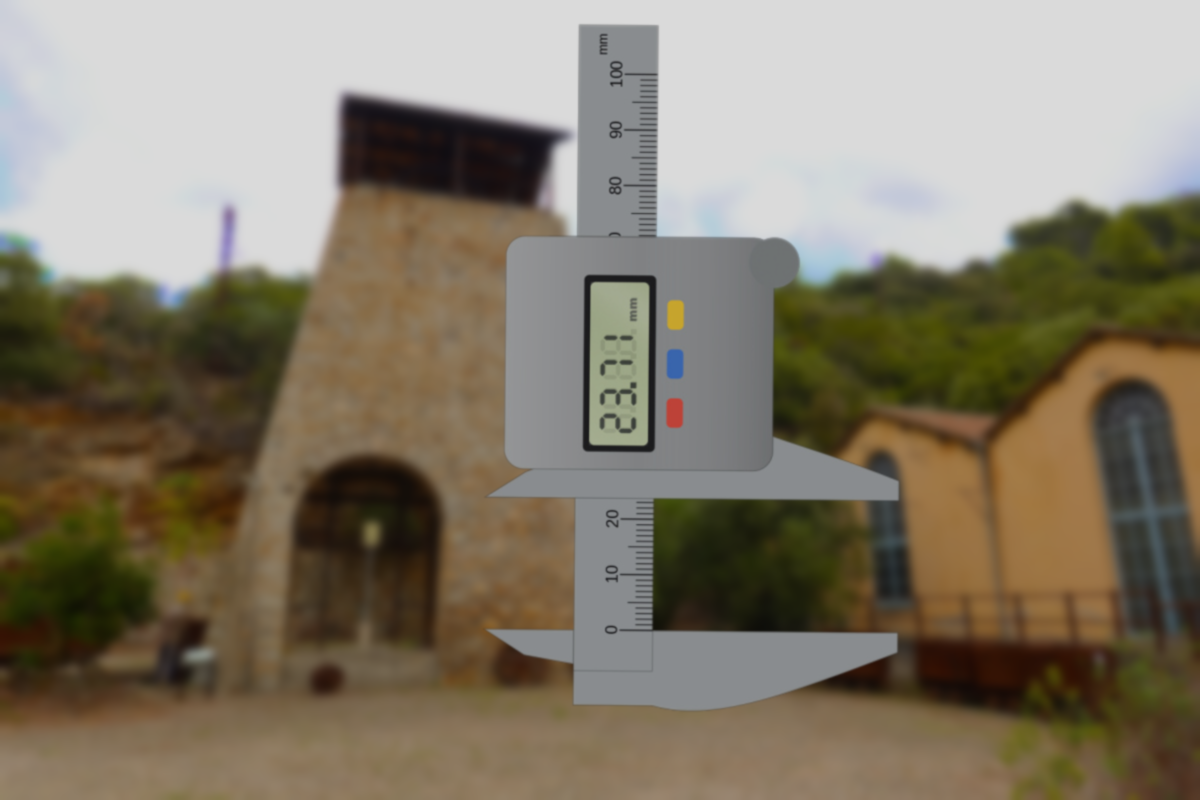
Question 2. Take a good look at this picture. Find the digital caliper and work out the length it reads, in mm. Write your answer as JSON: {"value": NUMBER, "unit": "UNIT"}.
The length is {"value": 23.71, "unit": "mm"}
